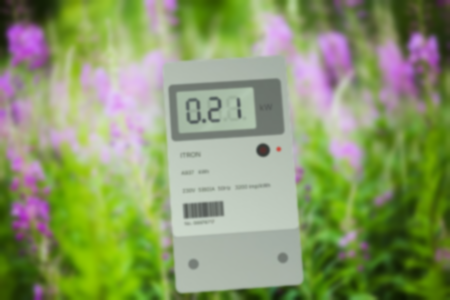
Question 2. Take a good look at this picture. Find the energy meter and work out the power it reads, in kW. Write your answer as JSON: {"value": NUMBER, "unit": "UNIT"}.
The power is {"value": 0.21, "unit": "kW"}
